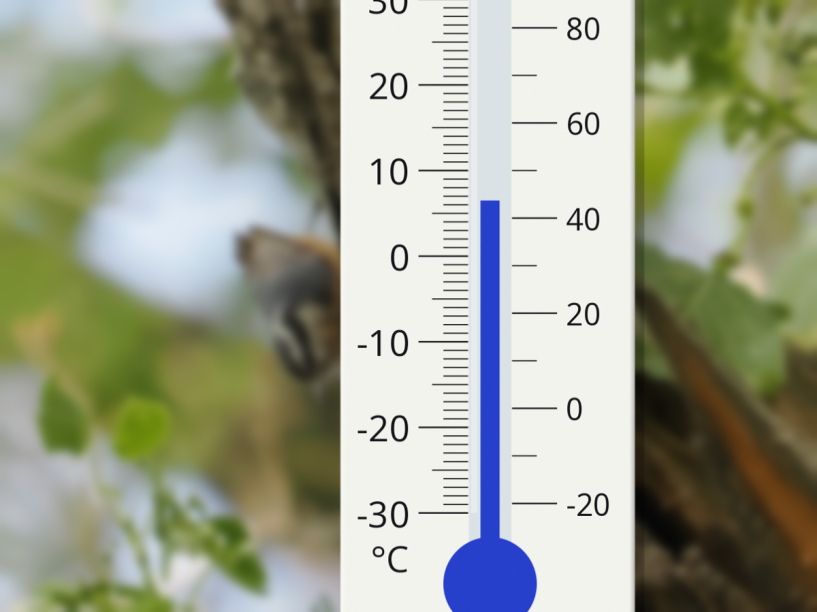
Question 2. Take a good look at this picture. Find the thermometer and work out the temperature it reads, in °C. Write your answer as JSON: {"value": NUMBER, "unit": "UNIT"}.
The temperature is {"value": 6.5, "unit": "°C"}
